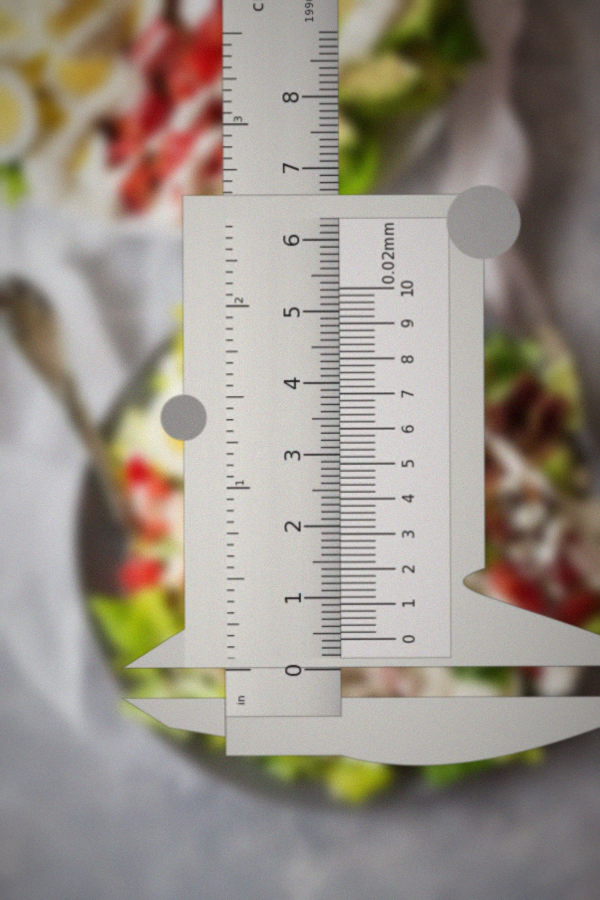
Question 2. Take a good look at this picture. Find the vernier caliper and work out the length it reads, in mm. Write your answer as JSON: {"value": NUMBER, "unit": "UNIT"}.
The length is {"value": 4.2, "unit": "mm"}
